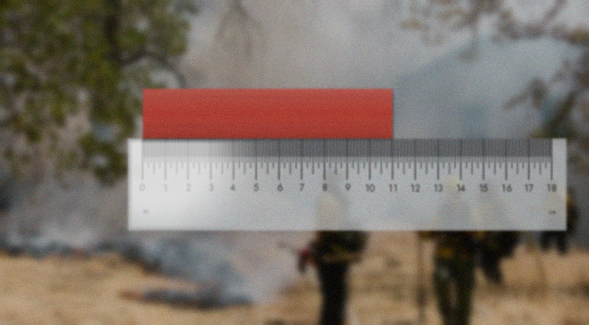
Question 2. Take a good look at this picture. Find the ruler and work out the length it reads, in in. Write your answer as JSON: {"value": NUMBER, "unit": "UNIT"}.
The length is {"value": 11, "unit": "in"}
